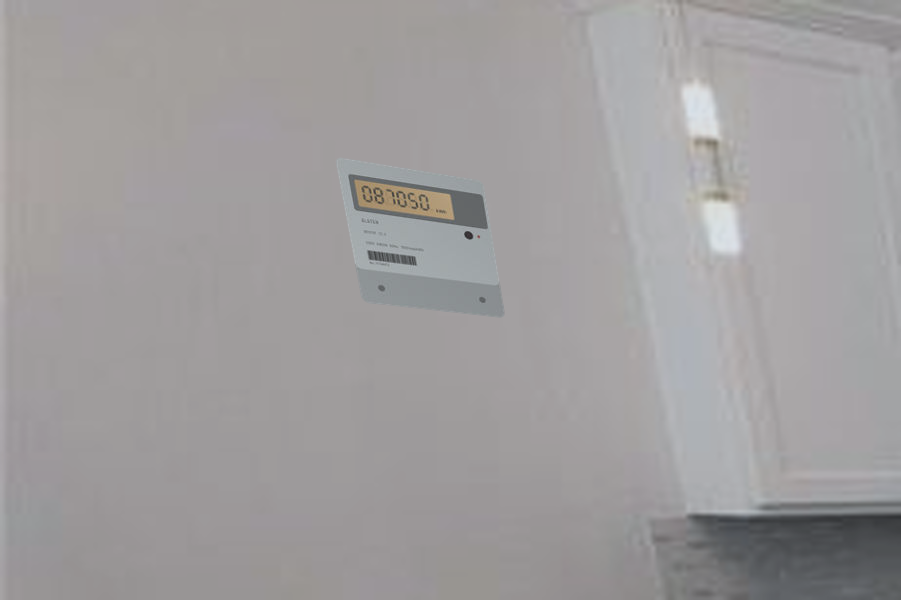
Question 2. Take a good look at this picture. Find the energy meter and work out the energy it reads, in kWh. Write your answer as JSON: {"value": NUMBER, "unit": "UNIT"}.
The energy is {"value": 87050, "unit": "kWh"}
